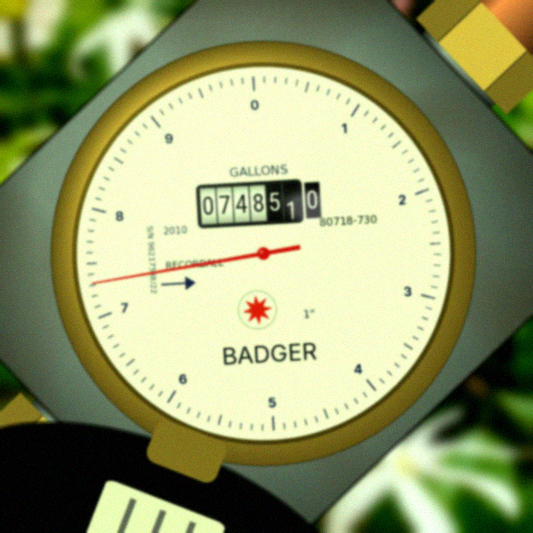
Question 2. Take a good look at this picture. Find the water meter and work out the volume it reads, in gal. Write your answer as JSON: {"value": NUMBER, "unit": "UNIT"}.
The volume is {"value": 748507.3, "unit": "gal"}
